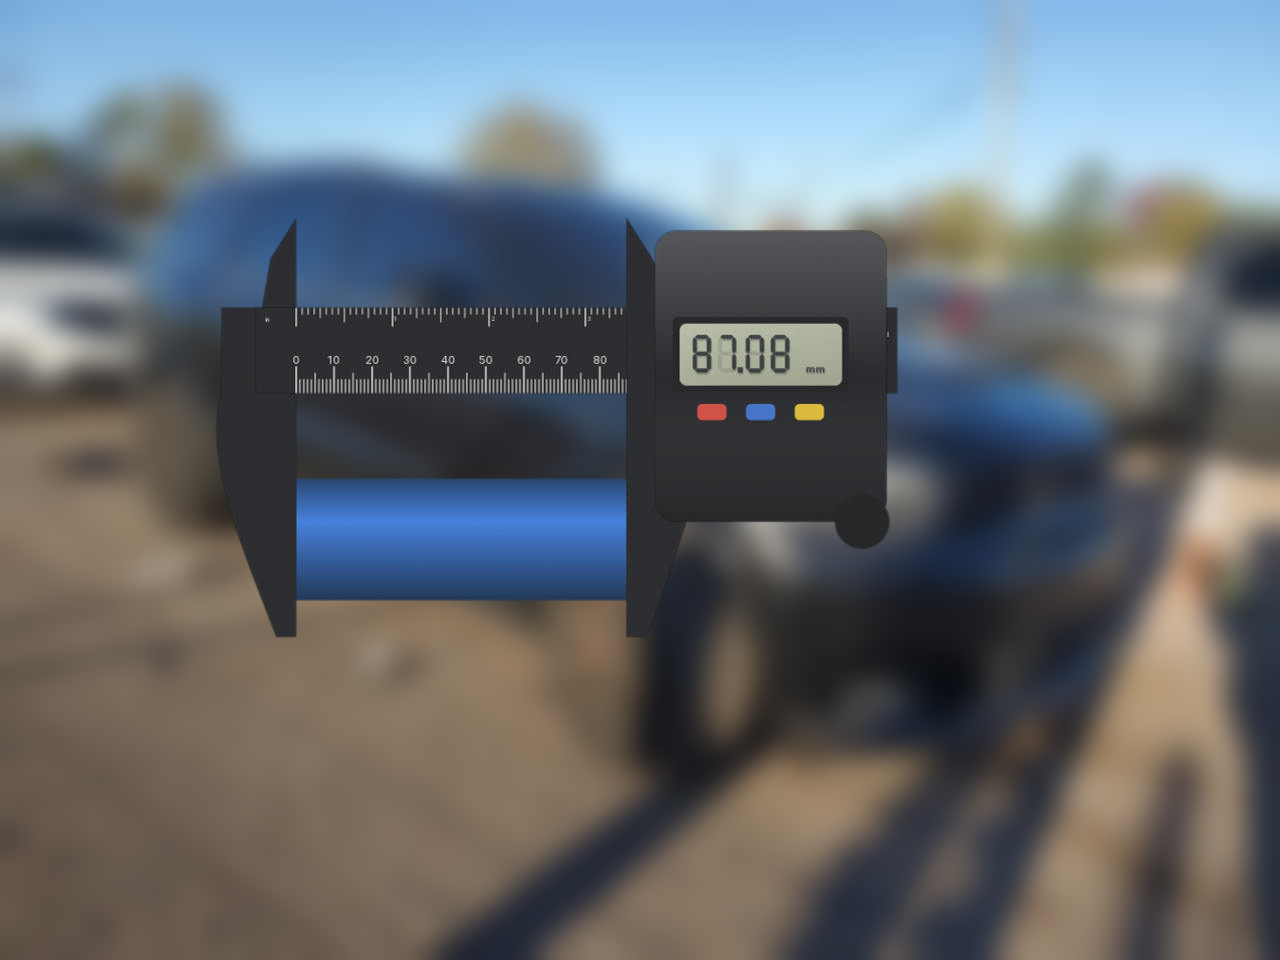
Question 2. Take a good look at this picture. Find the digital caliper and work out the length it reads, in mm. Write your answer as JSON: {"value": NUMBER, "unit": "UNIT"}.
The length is {"value": 87.08, "unit": "mm"}
